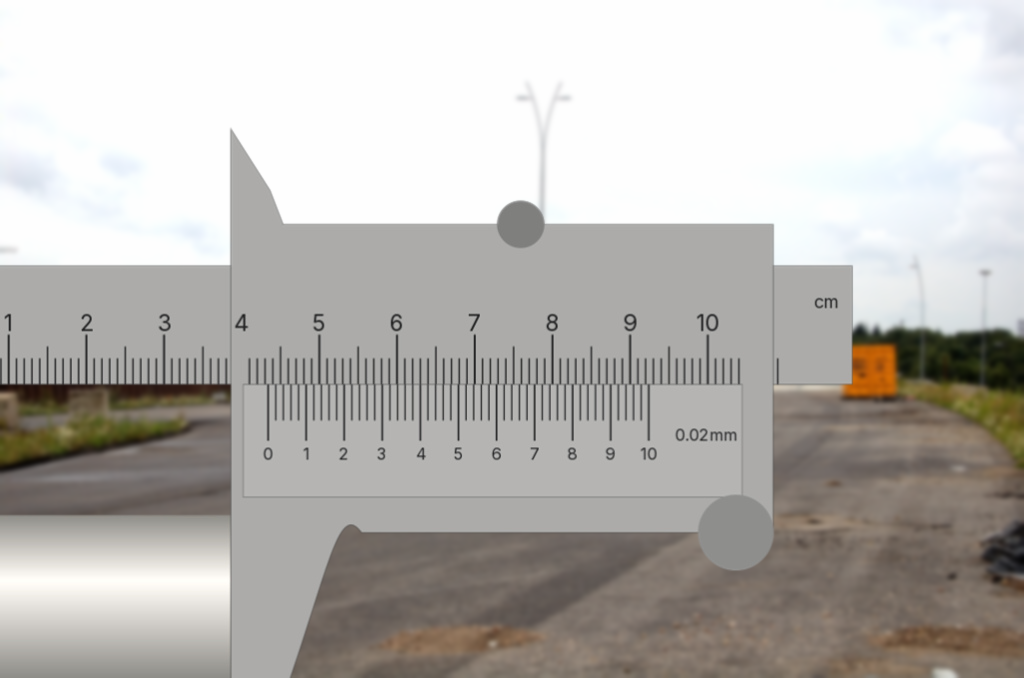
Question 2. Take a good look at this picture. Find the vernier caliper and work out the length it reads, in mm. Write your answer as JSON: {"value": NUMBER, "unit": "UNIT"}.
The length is {"value": 43.4, "unit": "mm"}
